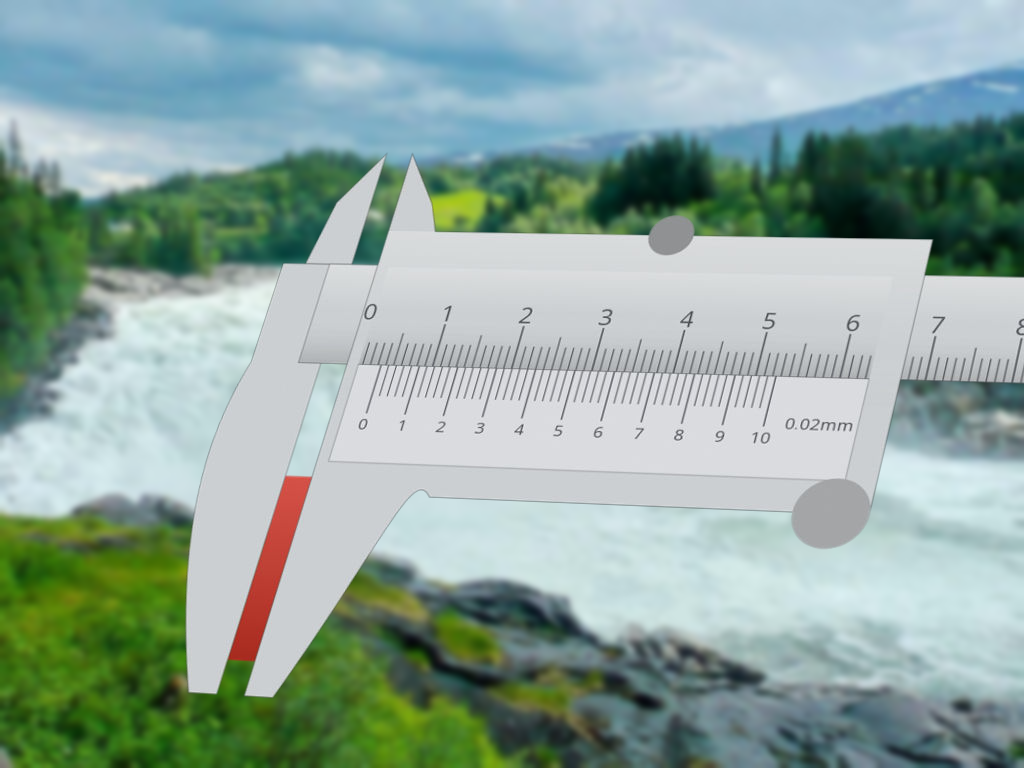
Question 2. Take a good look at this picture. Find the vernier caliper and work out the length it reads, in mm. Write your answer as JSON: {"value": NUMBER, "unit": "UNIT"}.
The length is {"value": 3.4, "unit": "mm"}
